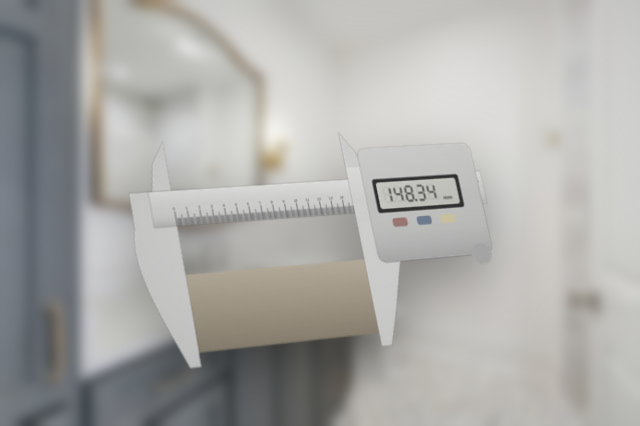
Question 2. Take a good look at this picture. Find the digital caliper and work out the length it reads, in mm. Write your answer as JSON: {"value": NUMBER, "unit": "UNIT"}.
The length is {"value": 148.34, "unit": "mm"}
